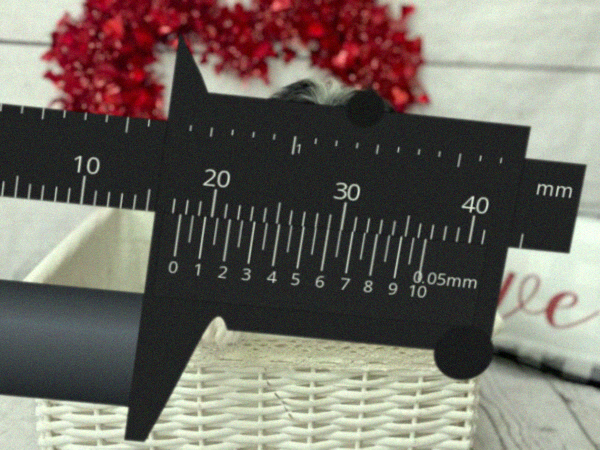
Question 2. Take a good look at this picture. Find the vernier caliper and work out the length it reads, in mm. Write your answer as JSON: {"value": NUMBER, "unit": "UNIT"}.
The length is {"value": 17.6, "unit": "mm"}
